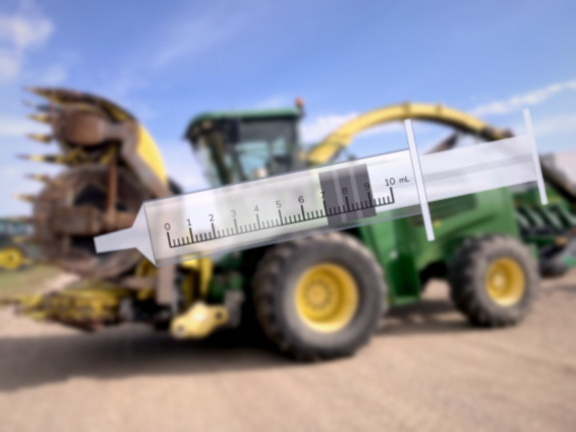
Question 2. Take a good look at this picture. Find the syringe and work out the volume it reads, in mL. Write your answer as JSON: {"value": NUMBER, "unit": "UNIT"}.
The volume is {"value": 7, "unit": "mL"}
